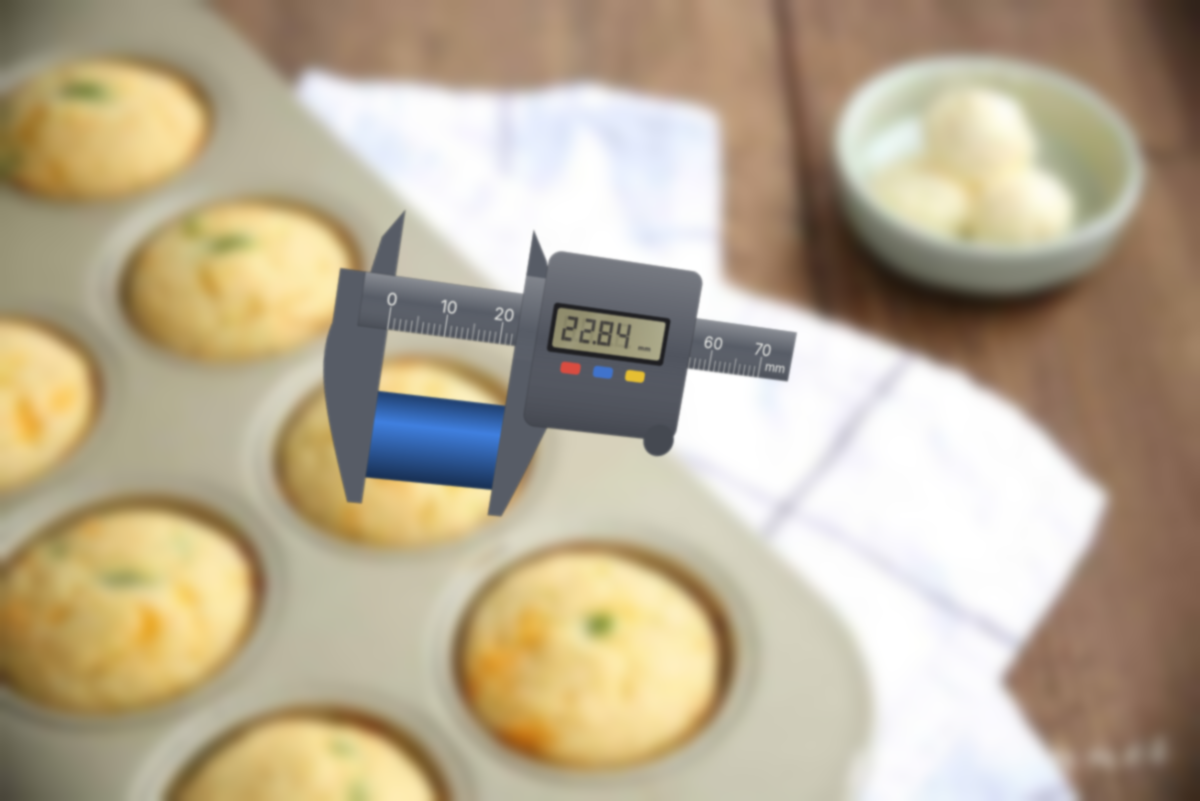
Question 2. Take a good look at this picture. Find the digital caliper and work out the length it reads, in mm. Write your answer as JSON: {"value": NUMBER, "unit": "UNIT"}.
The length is {"value": 22.84, "unit": "mm"}
